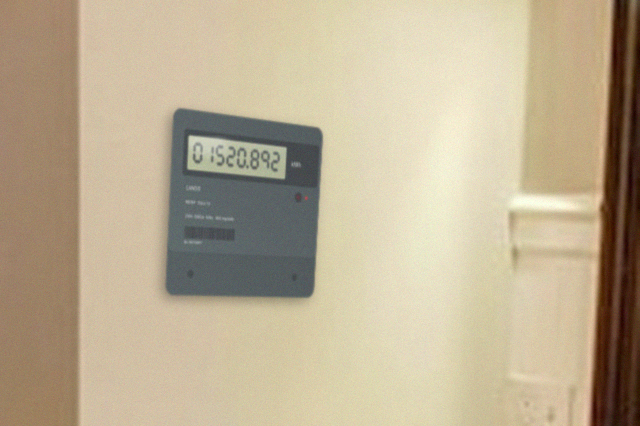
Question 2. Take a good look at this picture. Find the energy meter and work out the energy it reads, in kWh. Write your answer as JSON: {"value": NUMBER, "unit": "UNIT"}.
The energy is {"value": 1520.892, "unit": "kWh"}
